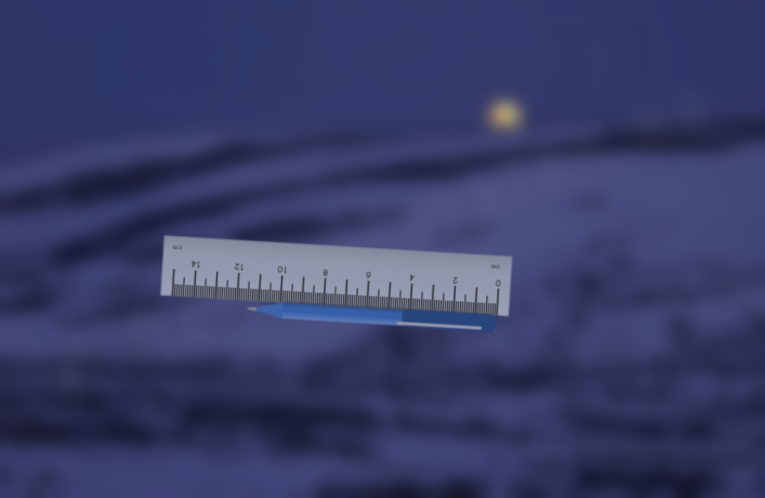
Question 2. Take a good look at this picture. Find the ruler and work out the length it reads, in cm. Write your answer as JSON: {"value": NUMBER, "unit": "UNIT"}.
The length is {"value": 11.5, "unit": "cm"}
